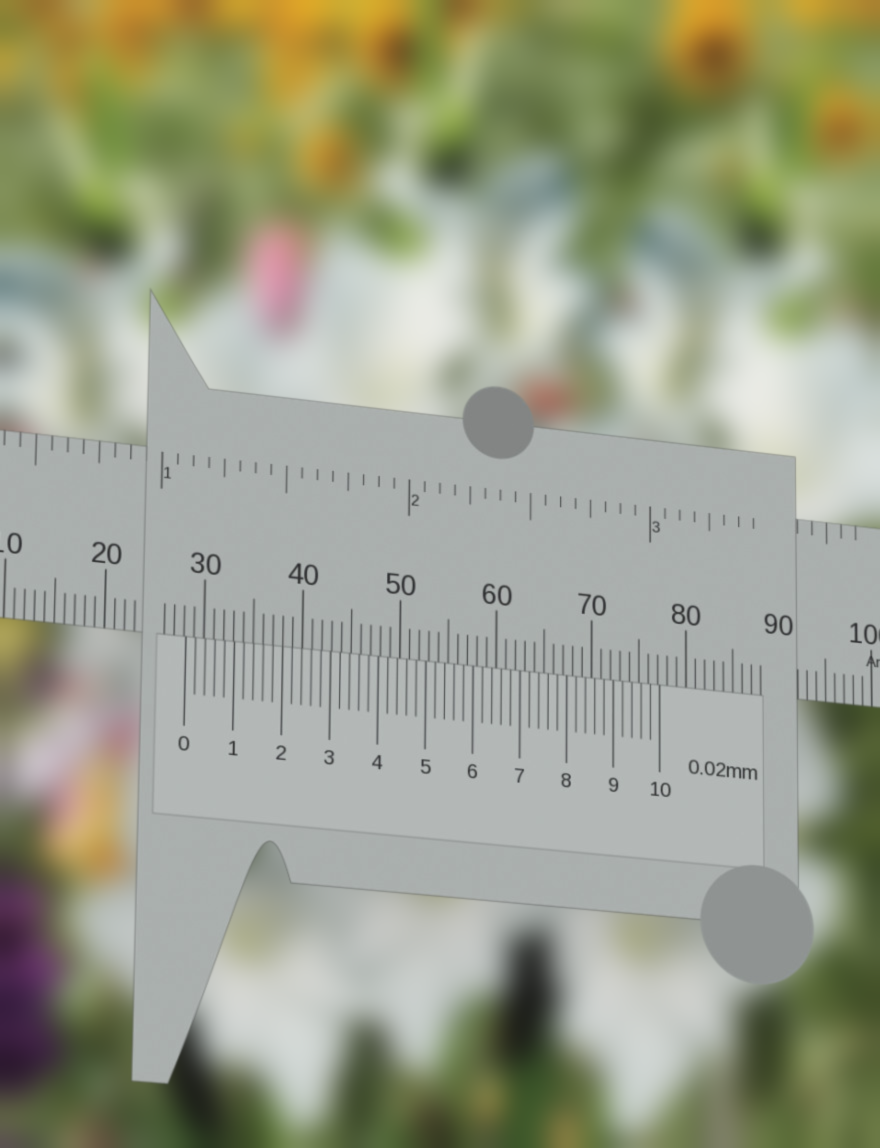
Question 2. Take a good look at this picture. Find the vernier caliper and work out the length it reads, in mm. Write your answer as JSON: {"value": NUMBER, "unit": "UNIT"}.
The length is {"value": 28.2, "unit": "mm"}
